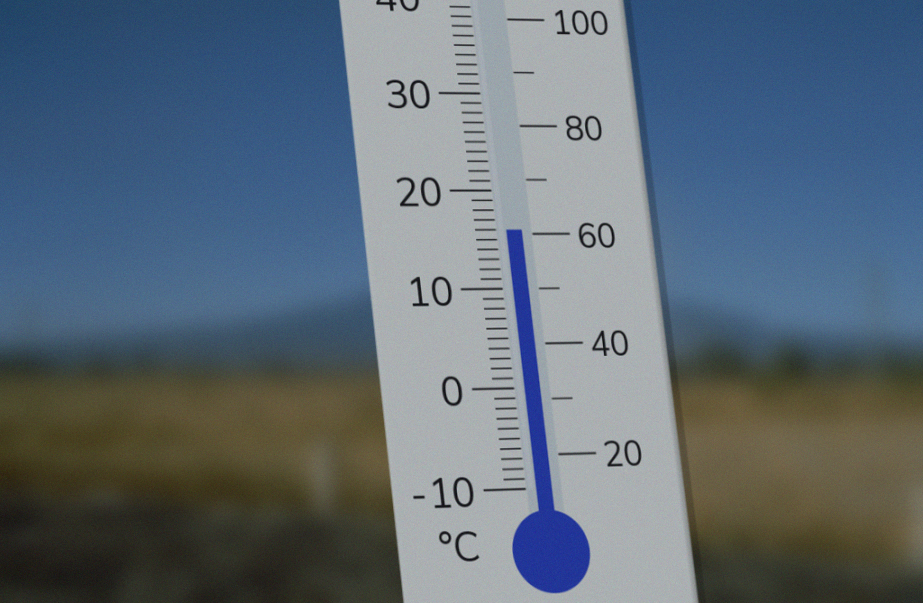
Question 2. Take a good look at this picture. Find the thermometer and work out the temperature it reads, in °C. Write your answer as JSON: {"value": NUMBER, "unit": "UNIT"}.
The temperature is {"value": 16, "unit": "°C"}
